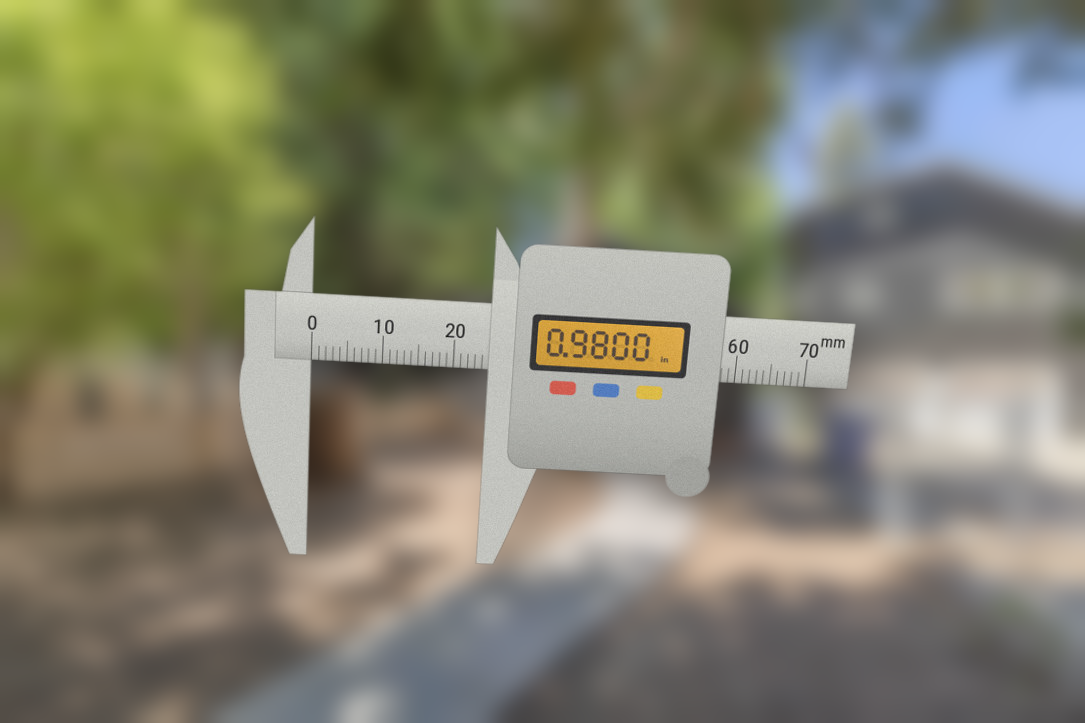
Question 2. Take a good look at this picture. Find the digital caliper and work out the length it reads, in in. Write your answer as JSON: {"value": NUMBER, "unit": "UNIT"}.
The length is {"value": 0.9800, "unit": "in"}
